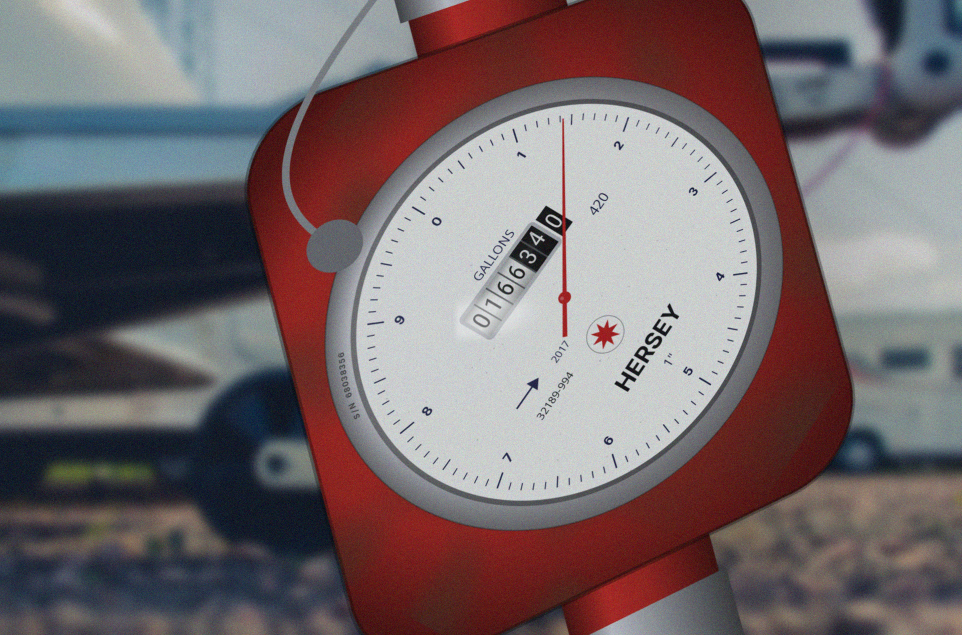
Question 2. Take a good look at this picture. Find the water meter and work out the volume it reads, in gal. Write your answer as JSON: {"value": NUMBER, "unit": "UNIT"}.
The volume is {"value": 166341.4, "unit": "gal"}
